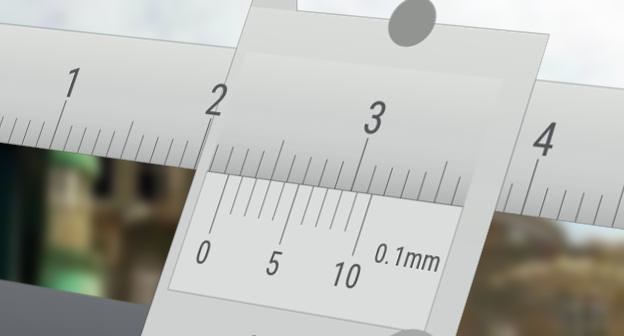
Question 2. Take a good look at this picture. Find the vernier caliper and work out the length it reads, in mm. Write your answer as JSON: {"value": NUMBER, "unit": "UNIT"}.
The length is {"value": 22.3, "unit": "mm"}
